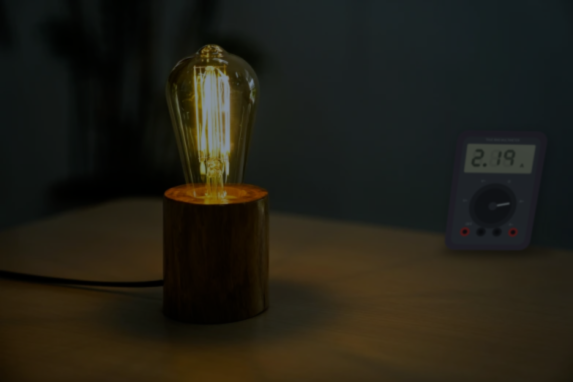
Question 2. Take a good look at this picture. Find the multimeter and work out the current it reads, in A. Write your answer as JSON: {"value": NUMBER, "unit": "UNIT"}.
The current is {"value": 2.19, "unit": "A"}
